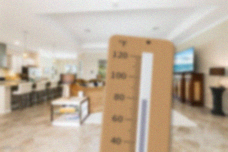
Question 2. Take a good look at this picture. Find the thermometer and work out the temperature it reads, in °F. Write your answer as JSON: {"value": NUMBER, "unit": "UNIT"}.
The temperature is {"value": 80, "unit": "°F"}
